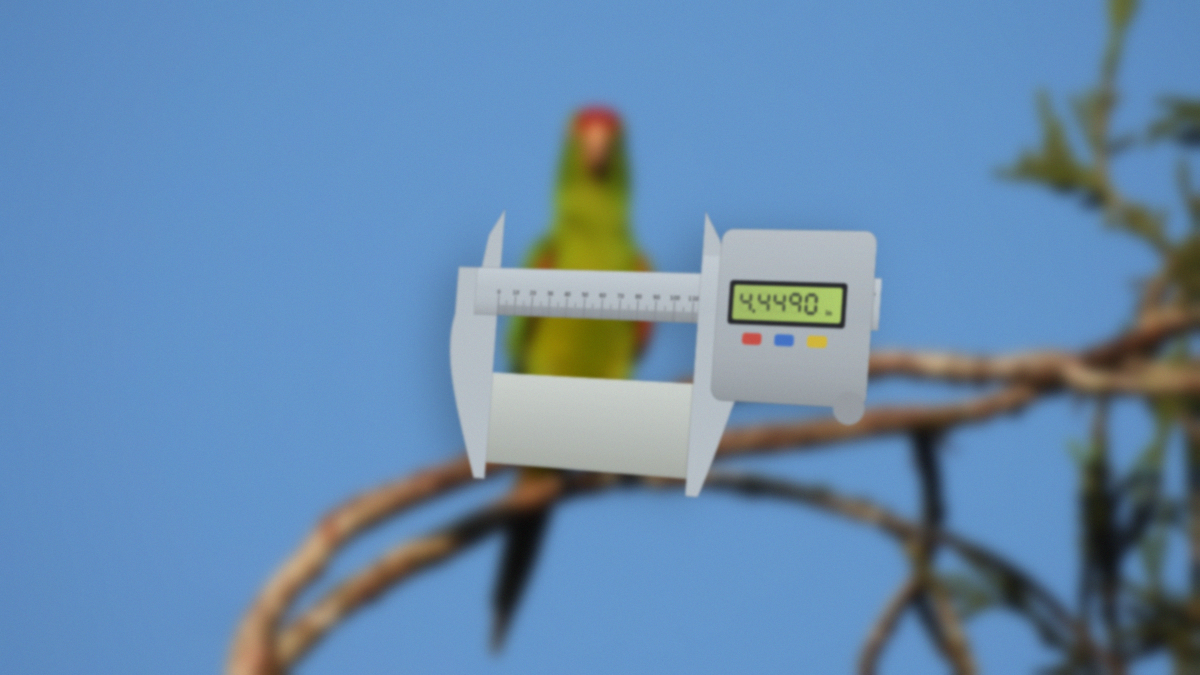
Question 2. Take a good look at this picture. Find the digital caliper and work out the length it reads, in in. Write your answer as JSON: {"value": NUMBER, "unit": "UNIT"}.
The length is {"value": 4.4490, "unit": "in"}
